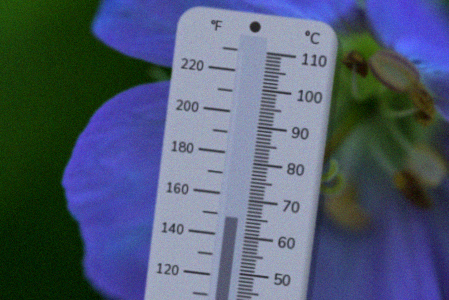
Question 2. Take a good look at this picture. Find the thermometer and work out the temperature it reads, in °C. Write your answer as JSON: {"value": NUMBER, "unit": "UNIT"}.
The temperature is {"value": 65, "unit": "°C"}
